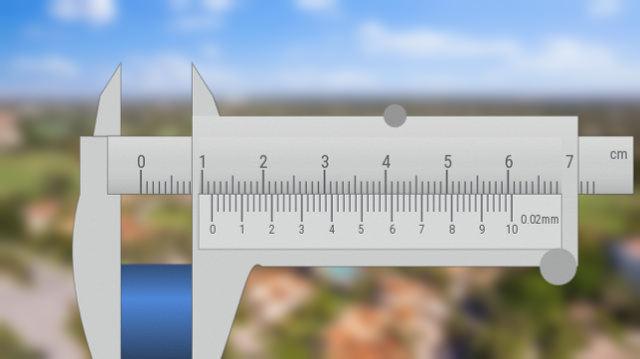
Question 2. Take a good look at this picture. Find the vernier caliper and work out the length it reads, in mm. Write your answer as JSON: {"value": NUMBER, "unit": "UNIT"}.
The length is {"value": 11.6, "unit": "mm"}
